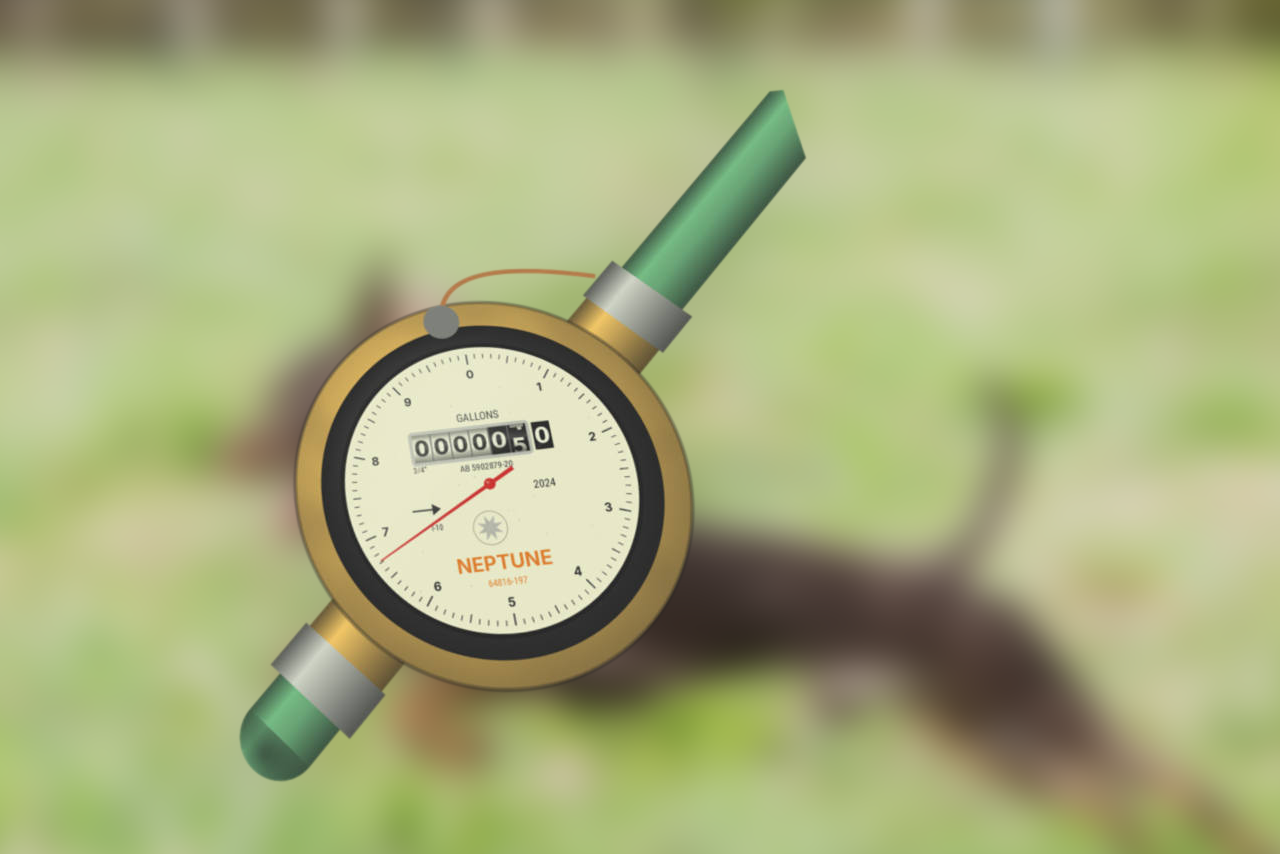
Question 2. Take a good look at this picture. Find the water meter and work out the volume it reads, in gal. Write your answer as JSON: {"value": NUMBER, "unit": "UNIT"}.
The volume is {"value": 46.7, "unit": "gal"}
